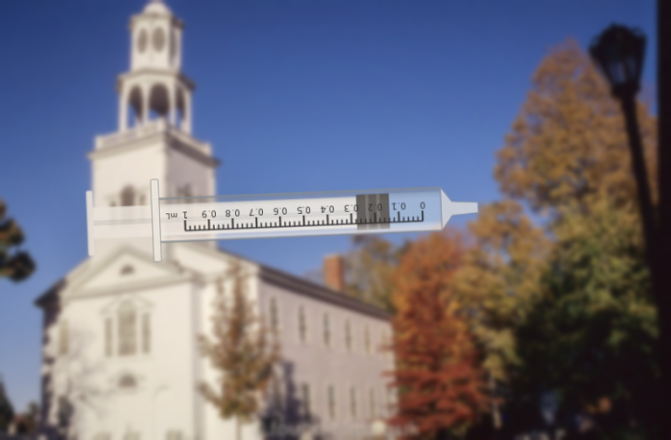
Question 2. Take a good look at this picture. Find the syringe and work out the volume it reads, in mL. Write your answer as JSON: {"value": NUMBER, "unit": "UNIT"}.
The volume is {"value": 0.14, "unit": "mL"}
